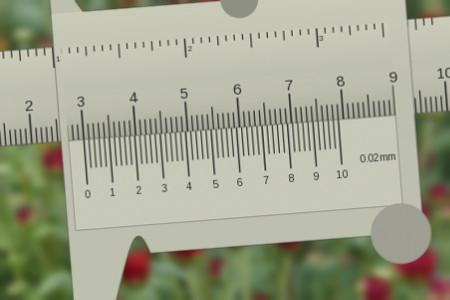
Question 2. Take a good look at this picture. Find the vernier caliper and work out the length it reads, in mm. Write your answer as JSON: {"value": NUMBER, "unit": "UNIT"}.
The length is {"value": 30.0, "unit": "mm"}
